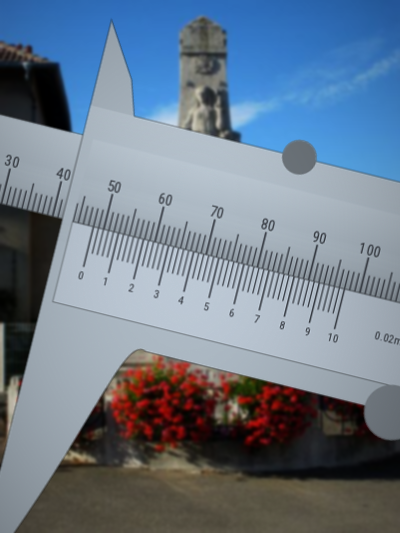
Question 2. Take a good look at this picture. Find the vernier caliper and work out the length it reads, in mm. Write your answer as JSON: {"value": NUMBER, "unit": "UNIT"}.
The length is {"value": 48.0, "unit": "mm"}
